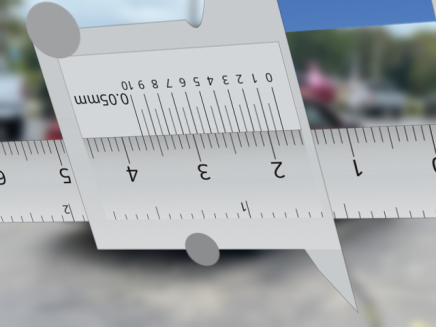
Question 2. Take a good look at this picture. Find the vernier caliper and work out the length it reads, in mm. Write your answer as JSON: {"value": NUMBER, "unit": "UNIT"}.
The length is {"value": 18.0, "unit": "mm"}
